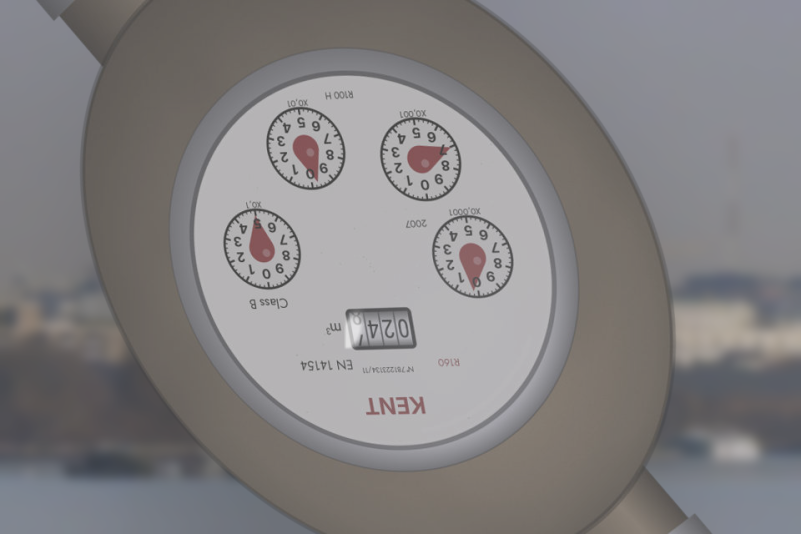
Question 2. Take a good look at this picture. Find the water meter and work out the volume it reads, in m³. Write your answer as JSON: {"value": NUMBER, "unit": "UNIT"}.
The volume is {"value": 247.4970, "unit": "m³"}
